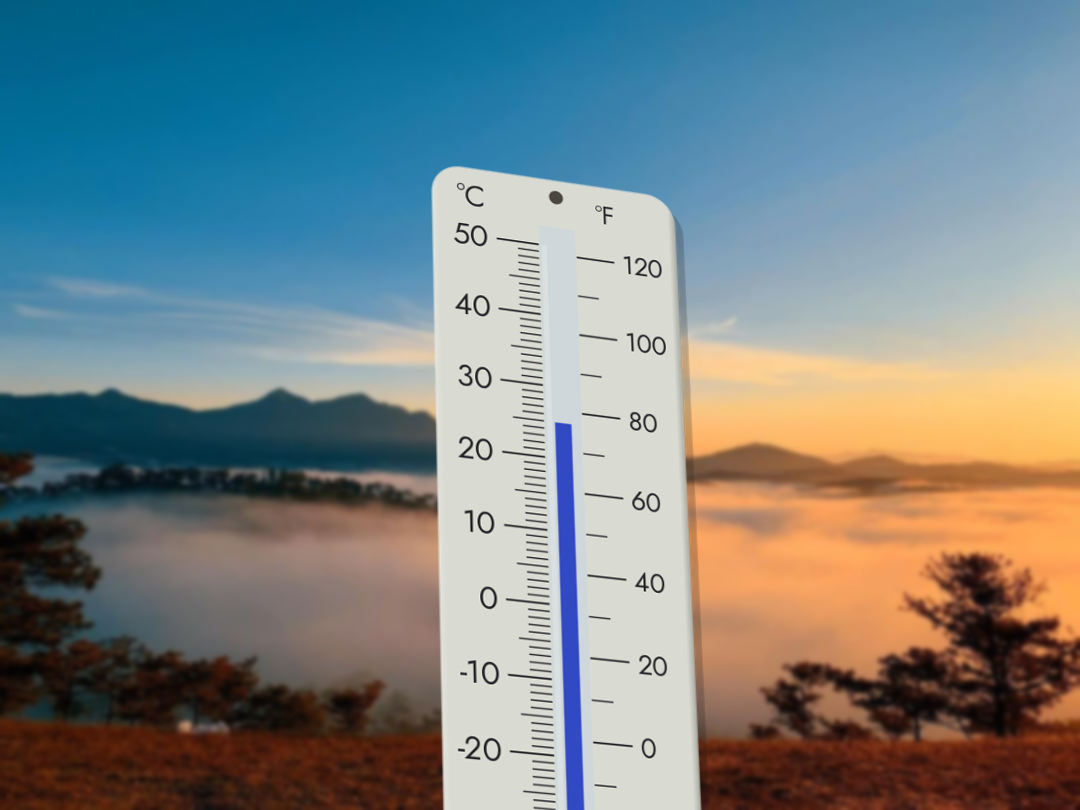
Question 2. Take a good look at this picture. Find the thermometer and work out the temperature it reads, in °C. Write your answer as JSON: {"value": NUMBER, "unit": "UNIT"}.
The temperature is {"value": 25, "unit": "°C"}
